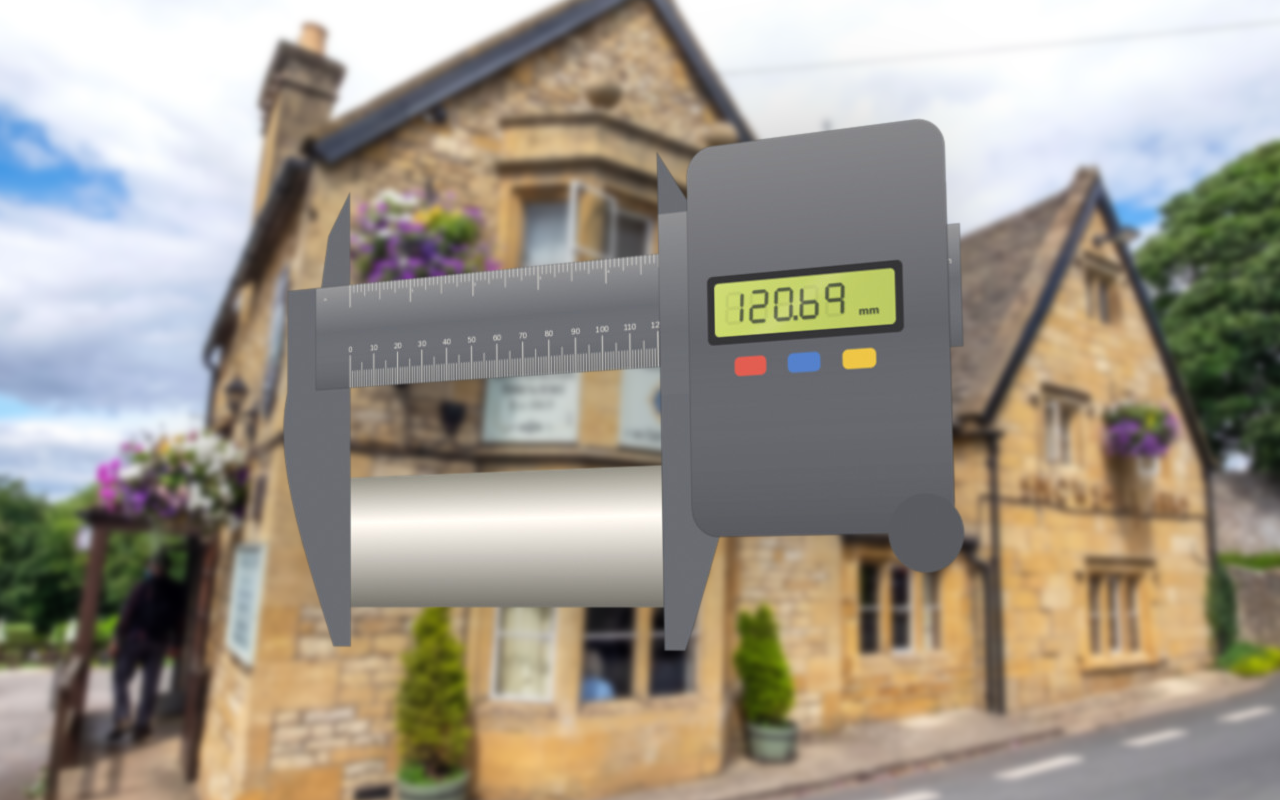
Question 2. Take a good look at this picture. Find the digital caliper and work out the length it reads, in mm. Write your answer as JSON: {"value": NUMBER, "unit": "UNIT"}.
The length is {"value": 120.69, "unit": "mm"}
